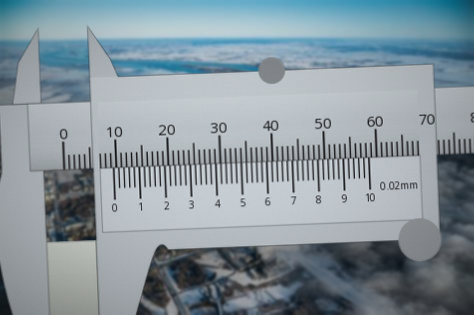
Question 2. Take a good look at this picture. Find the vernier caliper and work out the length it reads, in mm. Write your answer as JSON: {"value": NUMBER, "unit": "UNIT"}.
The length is {"value": 9.5, "unit": "mm"}
